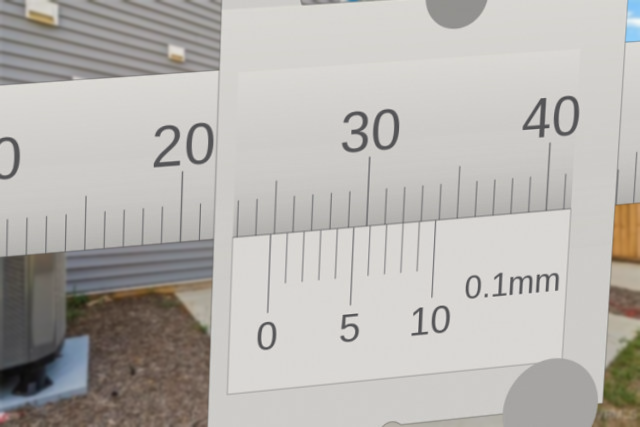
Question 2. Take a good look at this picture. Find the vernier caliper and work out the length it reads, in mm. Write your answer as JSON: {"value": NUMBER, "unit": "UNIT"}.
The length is {"value": 24.8, "unit": "mm"}
